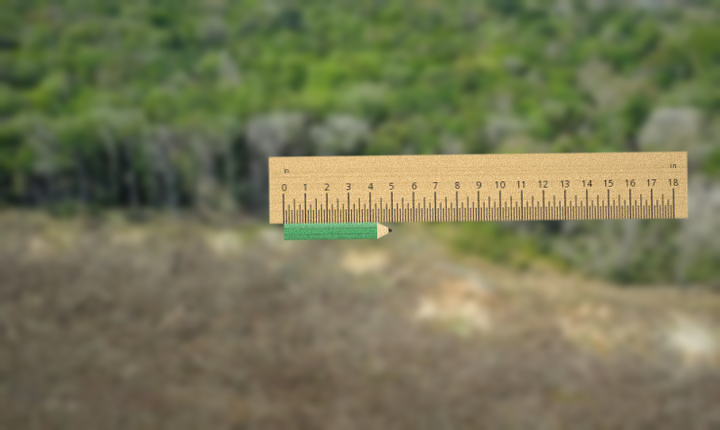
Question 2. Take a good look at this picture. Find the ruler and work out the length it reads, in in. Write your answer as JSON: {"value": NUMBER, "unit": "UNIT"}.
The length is {"value": 5, "unit": "in"}
